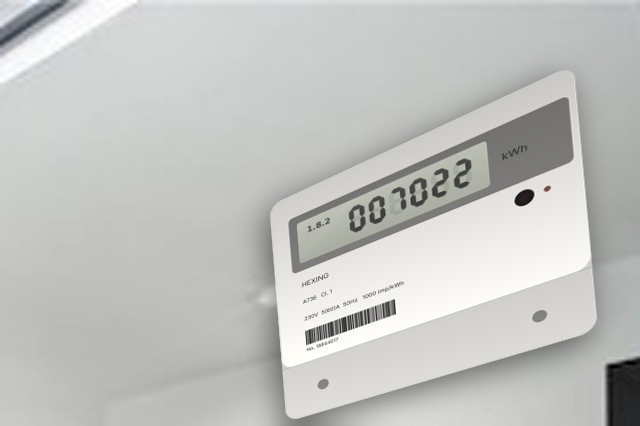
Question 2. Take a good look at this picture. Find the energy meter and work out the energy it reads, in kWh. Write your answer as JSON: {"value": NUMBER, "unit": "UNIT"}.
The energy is {"value": 7022, "unit": "kWh"}
